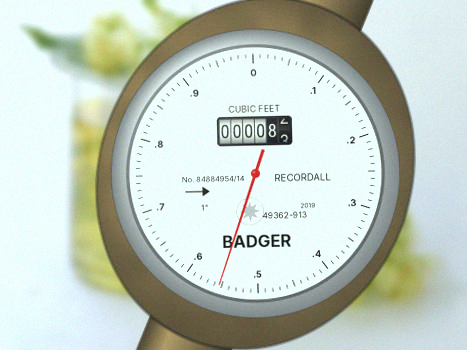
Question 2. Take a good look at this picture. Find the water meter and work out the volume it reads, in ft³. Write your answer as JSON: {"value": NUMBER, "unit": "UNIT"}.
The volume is {"value": 82.55, "unit": "ft³"}
